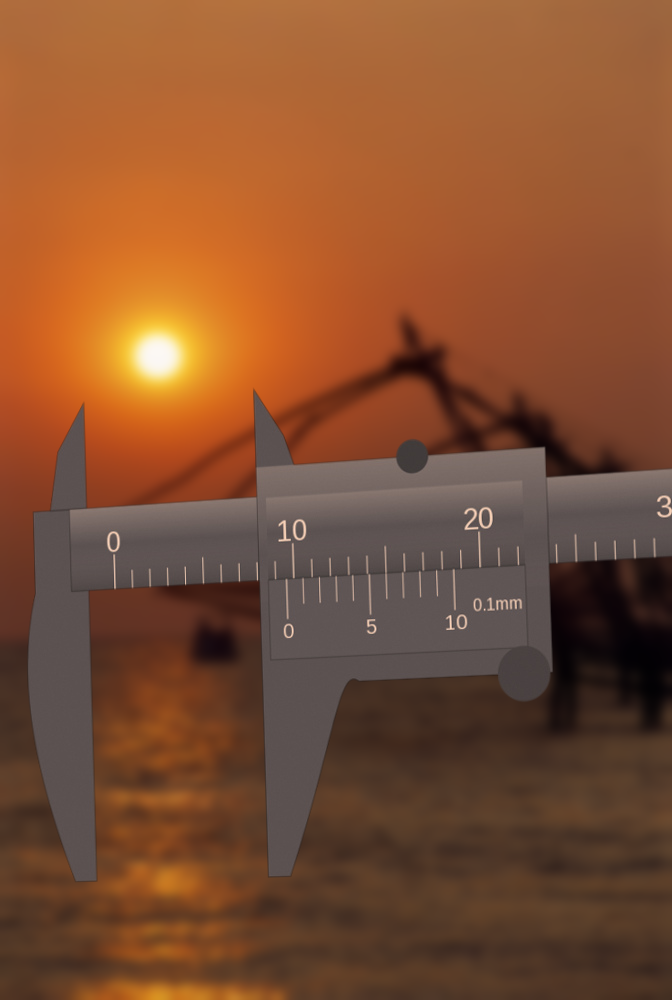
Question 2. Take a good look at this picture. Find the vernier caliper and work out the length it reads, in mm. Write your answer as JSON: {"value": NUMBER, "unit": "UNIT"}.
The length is {"value": 9.6, "unit": "mm"}
